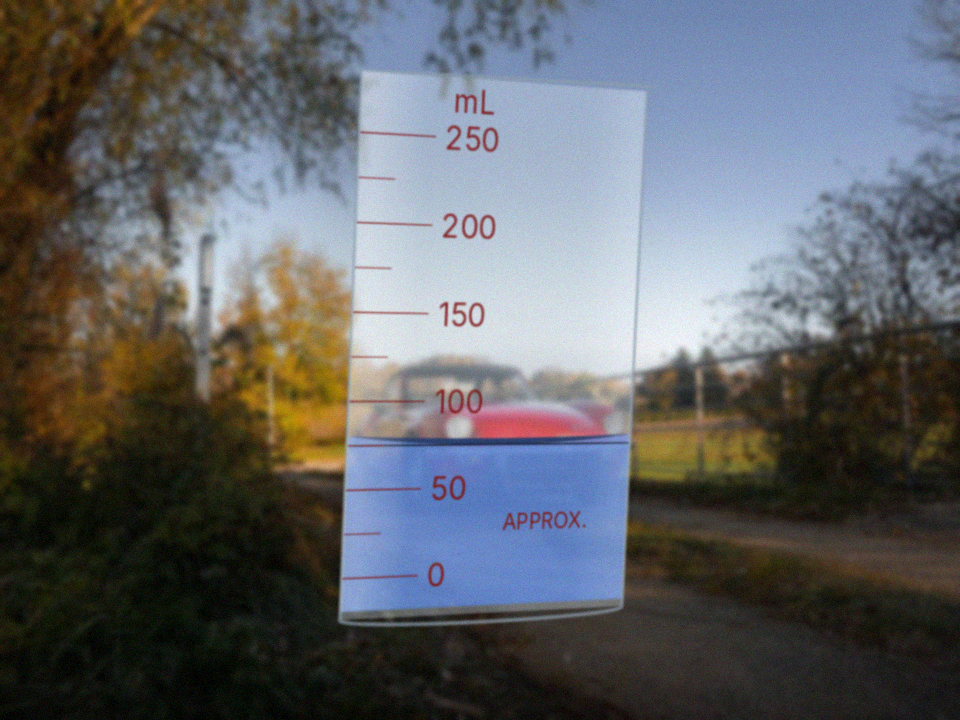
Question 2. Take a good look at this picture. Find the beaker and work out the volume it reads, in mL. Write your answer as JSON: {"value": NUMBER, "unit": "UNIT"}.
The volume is {"value": 75, "unit": "mL"}
